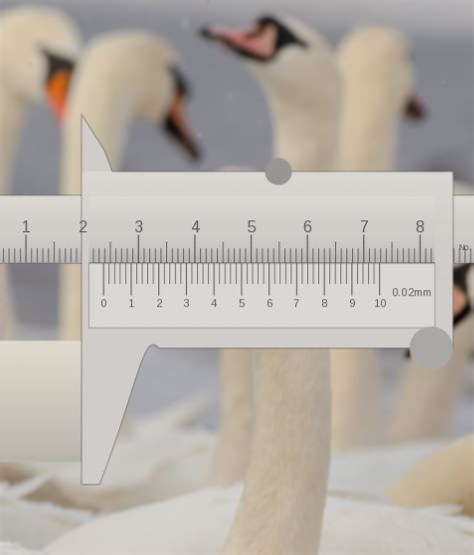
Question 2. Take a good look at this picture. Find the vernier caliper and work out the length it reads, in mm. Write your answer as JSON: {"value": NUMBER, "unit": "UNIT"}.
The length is {"value": 23.8, "unit": "mm"}
